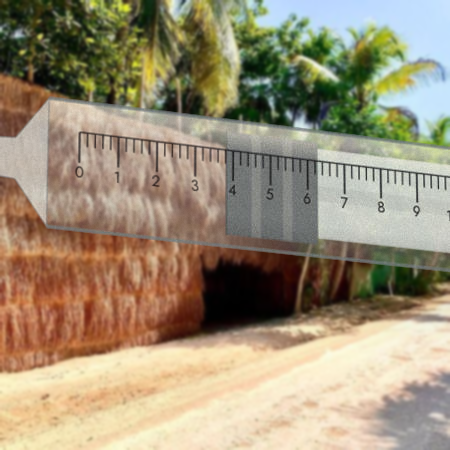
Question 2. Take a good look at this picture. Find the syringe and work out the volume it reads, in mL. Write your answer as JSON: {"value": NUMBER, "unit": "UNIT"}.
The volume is {"value": 3.8, "unit": "mL"}
